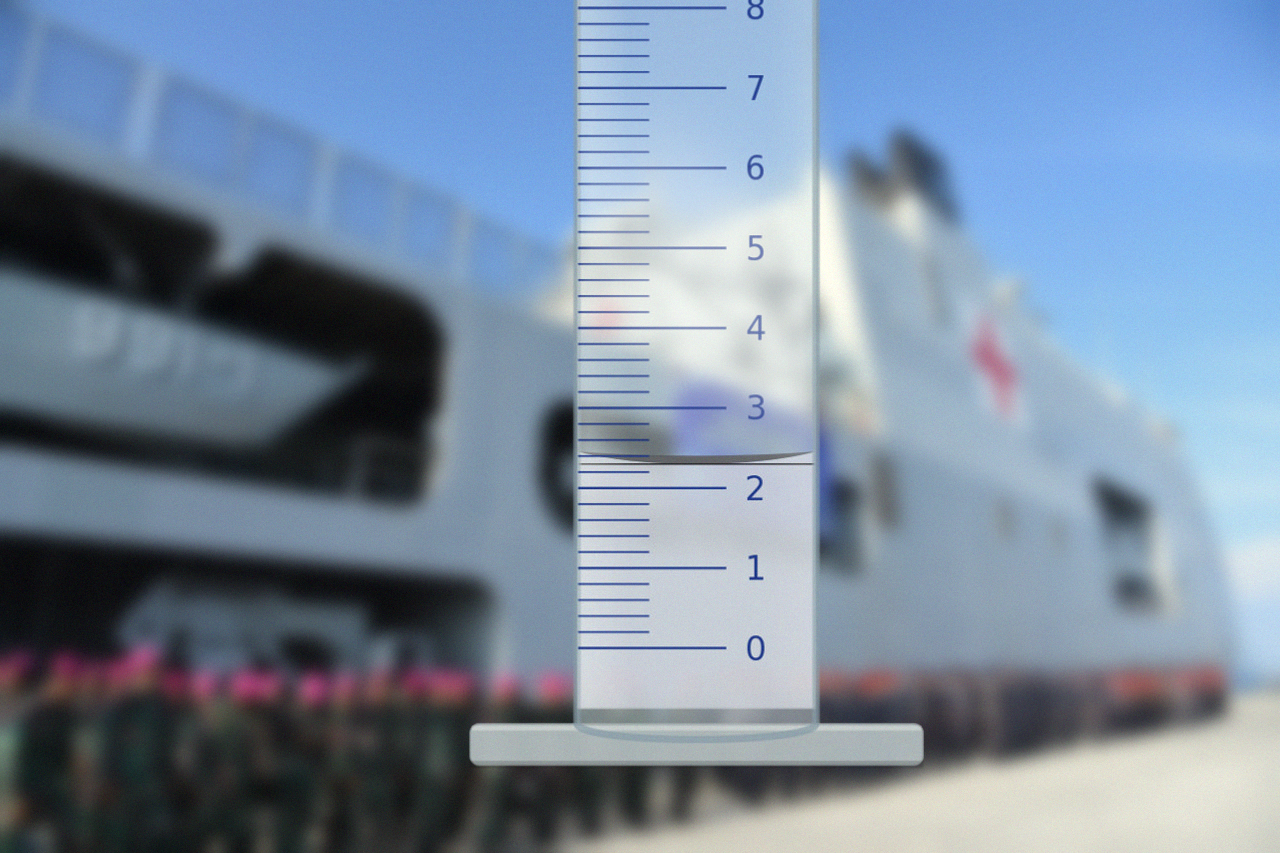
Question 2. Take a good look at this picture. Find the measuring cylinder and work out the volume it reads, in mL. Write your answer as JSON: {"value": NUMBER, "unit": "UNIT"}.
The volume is {"value": 2.3, "unit": "mL"}
